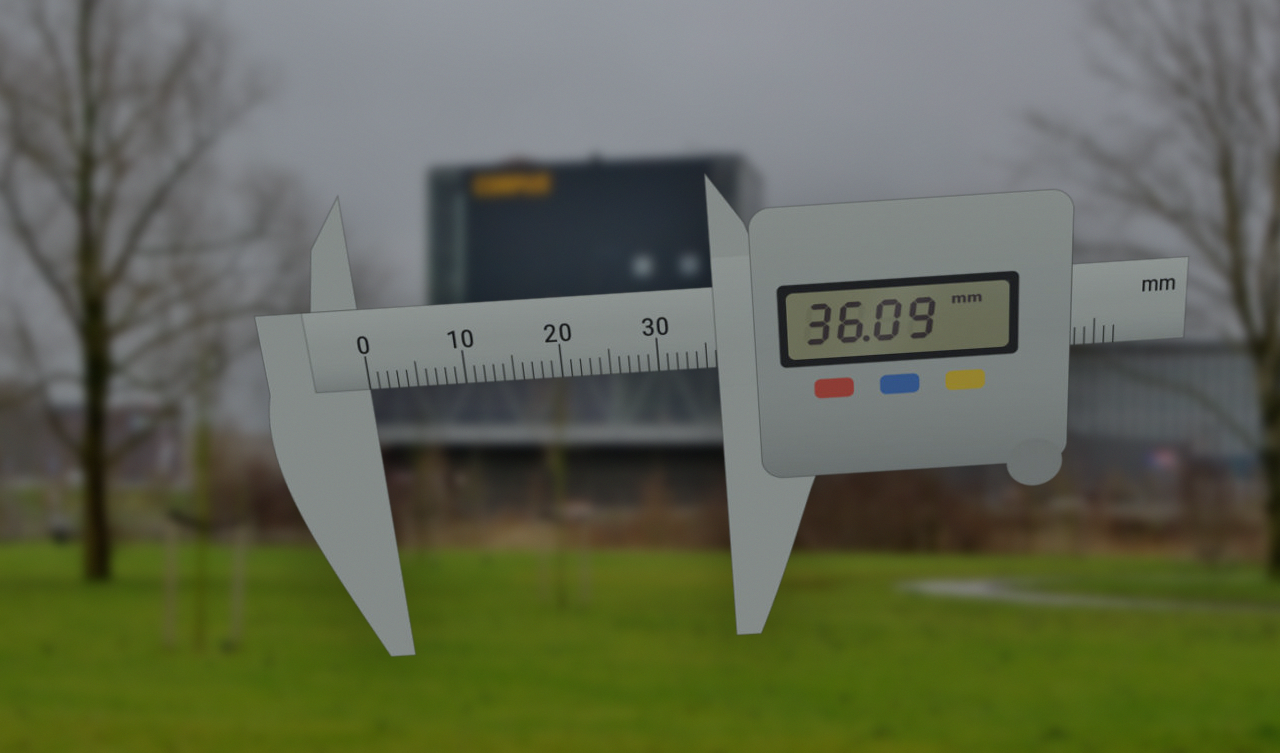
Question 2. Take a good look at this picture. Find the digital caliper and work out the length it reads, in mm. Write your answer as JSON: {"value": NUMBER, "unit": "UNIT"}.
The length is {"value": 36.09, "unit": "mm"}
